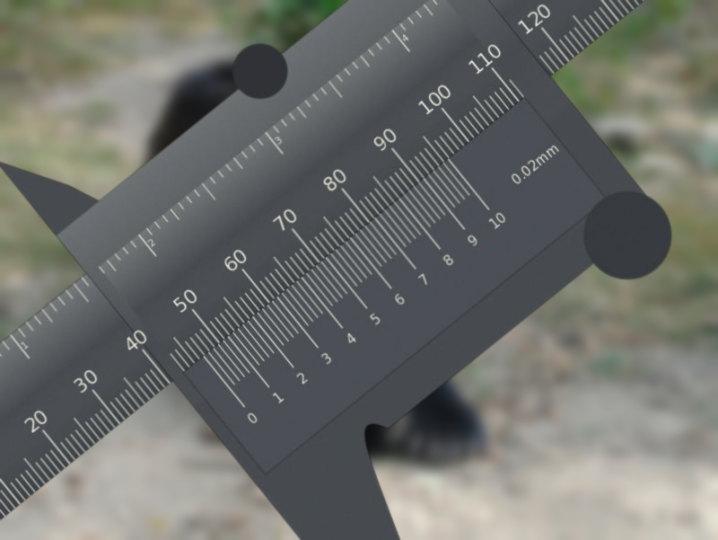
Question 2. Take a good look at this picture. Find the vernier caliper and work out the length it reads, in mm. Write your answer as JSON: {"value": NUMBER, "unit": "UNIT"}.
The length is {"value": 46.8, "unit": "mm"}
